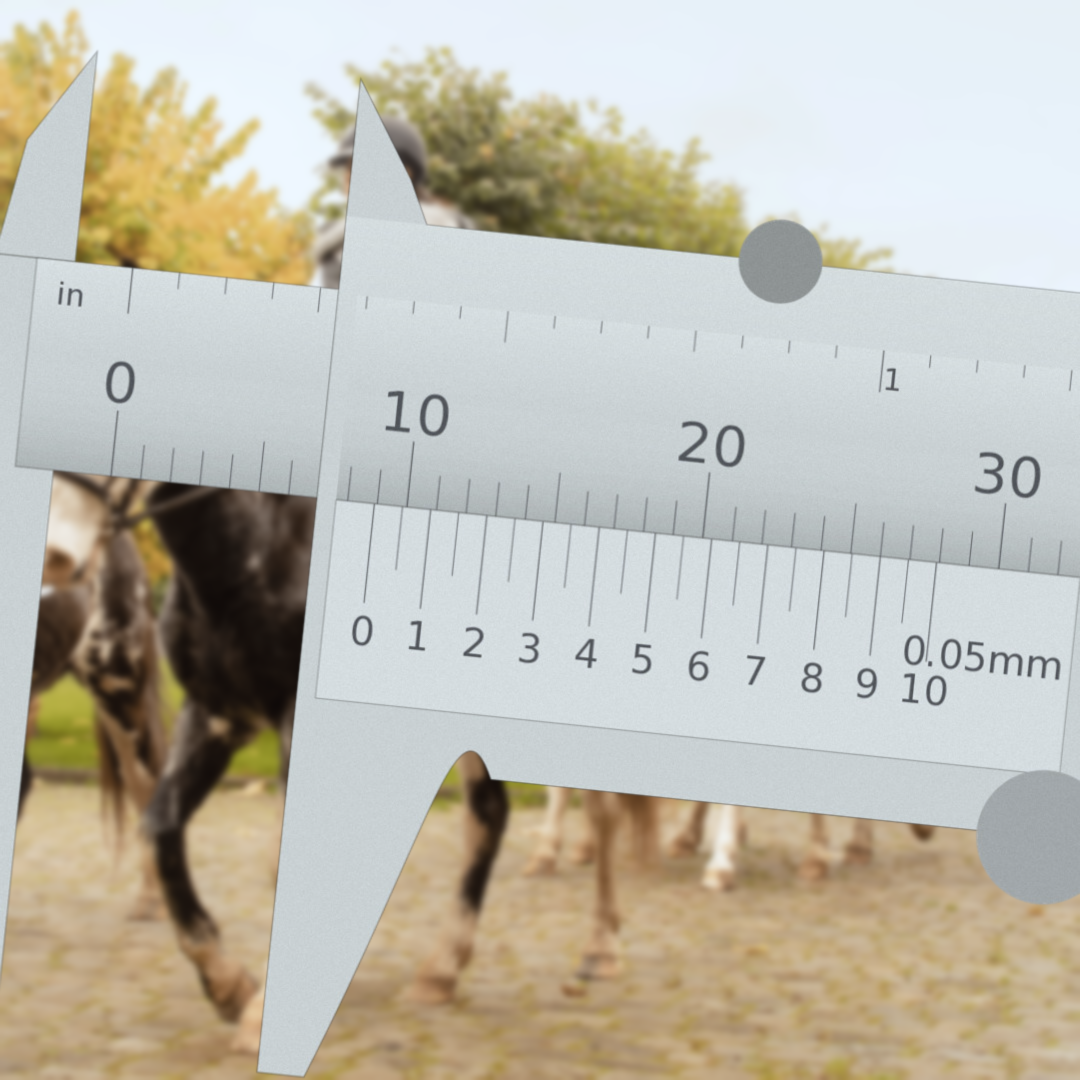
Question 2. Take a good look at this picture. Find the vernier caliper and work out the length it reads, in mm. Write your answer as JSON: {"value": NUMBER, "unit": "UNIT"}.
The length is {"value": 8.90, "unit": "mm"}
